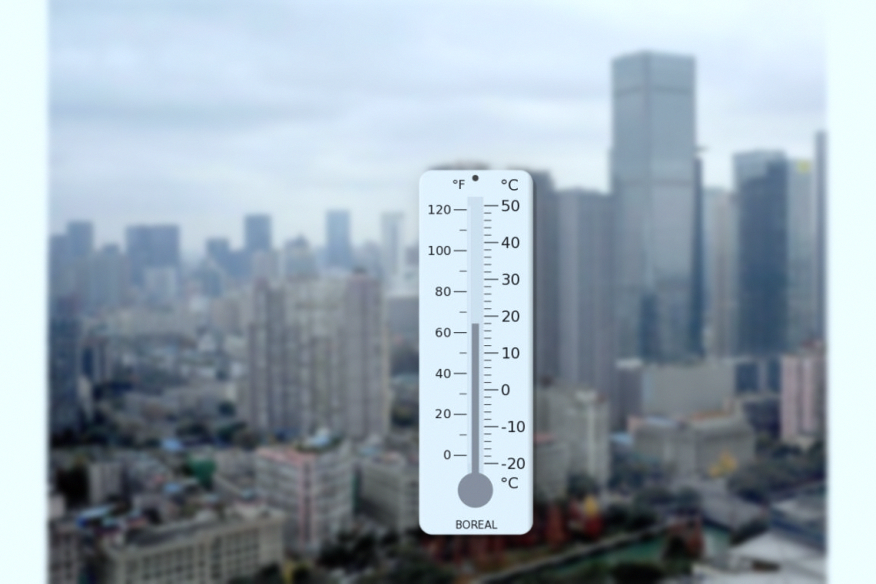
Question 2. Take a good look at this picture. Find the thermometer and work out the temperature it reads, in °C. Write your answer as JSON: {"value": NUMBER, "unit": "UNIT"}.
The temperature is {"value": 18, "unit": "°C"}
